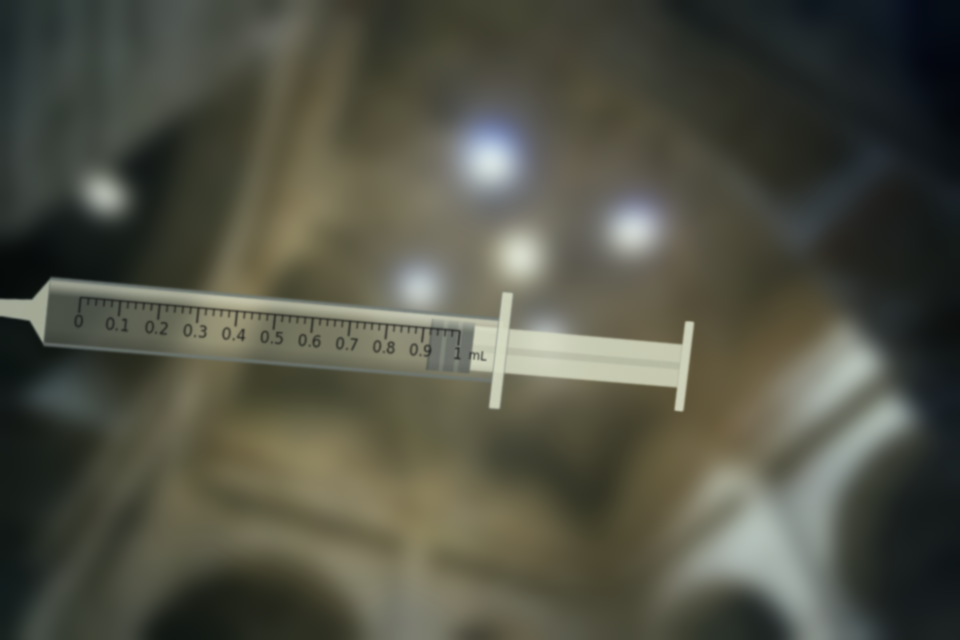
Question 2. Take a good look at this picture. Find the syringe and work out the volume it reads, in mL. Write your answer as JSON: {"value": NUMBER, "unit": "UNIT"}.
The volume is {"value": 0.92, "unit": "mL"}
